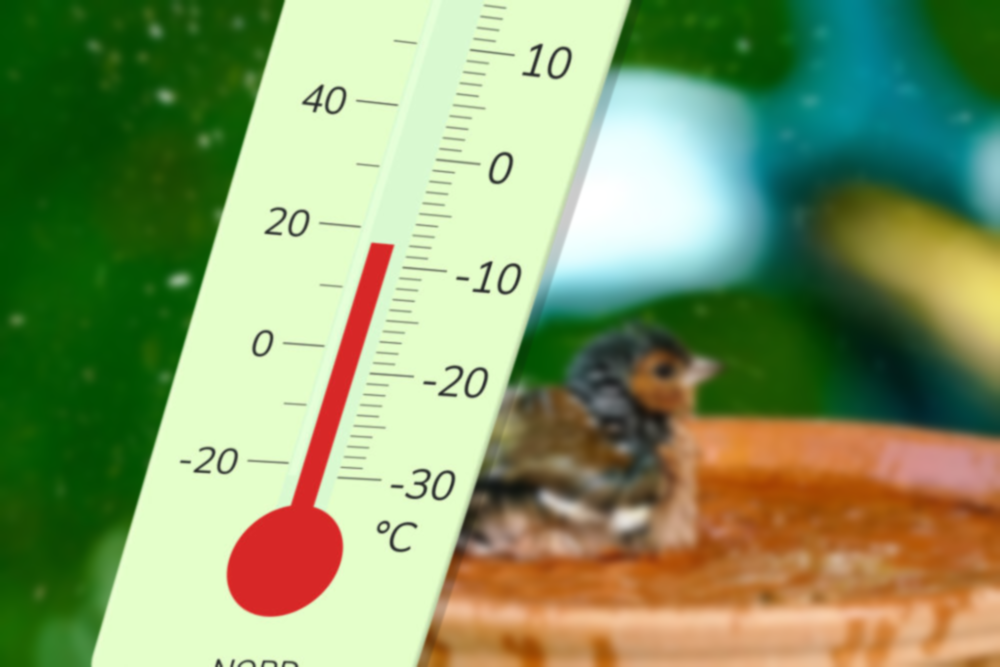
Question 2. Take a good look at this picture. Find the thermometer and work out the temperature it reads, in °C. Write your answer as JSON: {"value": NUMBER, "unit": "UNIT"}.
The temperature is {"value": -8, "unit": "°C"}
